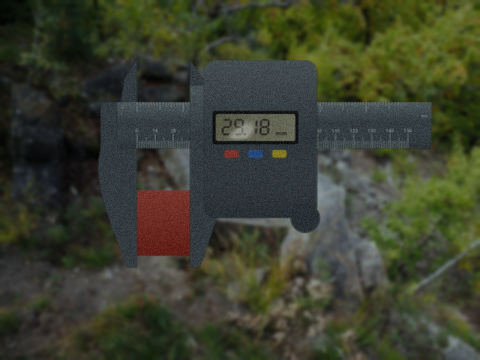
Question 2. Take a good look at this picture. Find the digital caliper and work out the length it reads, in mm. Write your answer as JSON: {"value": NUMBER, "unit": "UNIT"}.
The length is {"value": 29.18, "unit": "mm"}
